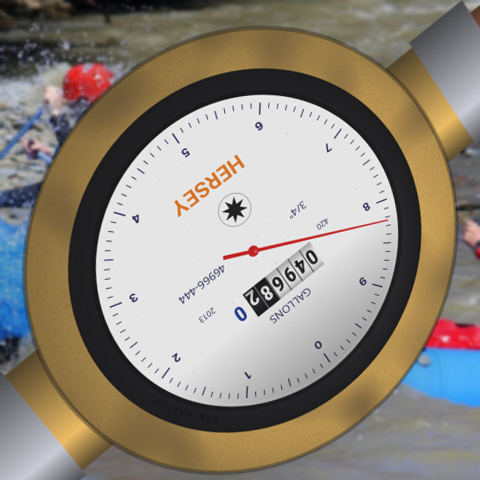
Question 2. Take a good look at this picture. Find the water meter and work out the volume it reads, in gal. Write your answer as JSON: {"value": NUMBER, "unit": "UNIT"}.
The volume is {"value": 496818.2, "unit": "gal"}
